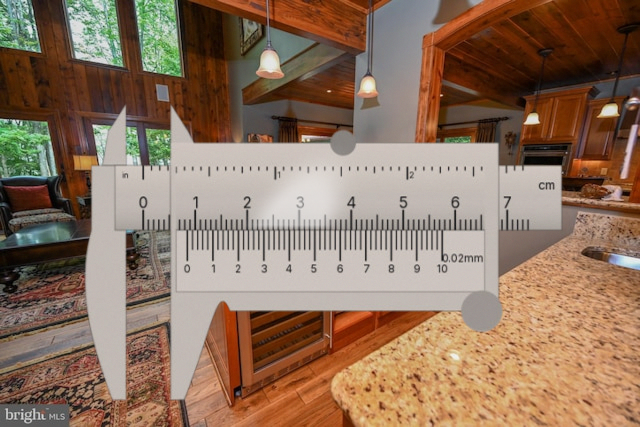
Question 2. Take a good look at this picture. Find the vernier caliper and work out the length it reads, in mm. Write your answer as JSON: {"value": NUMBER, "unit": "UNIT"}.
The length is {"value": 8.5, "unit": "mm"}
